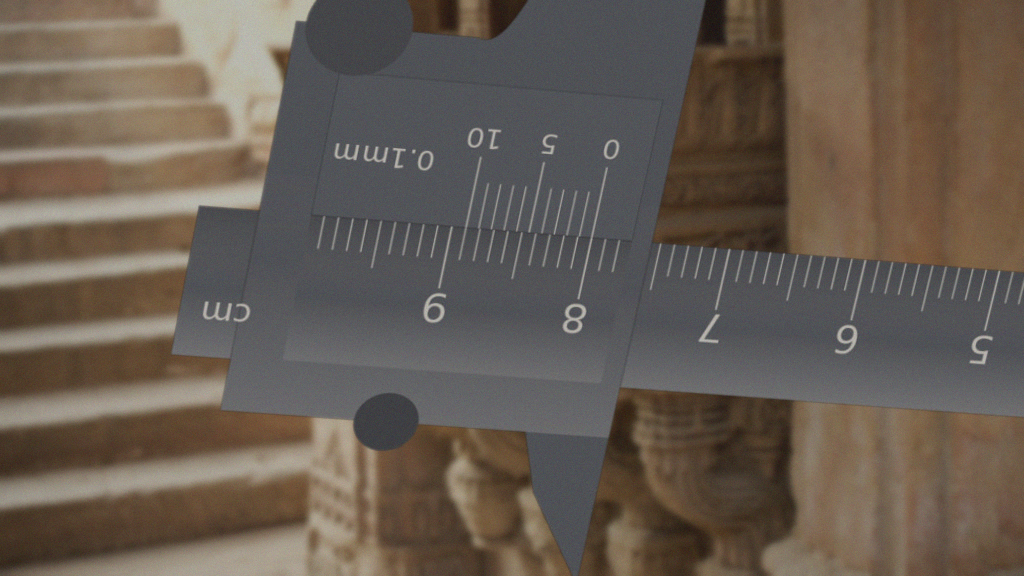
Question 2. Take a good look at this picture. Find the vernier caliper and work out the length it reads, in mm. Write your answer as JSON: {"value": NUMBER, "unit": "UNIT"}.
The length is {"value": 80.0, "unit": "mm"}
